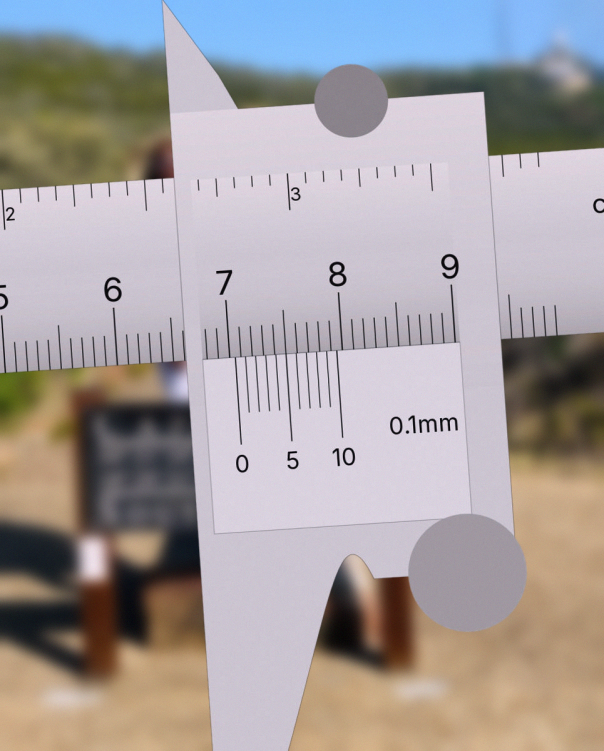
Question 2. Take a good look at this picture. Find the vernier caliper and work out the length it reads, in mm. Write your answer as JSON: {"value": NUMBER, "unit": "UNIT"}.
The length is {"value": 70.5, "unit": "mm"}
